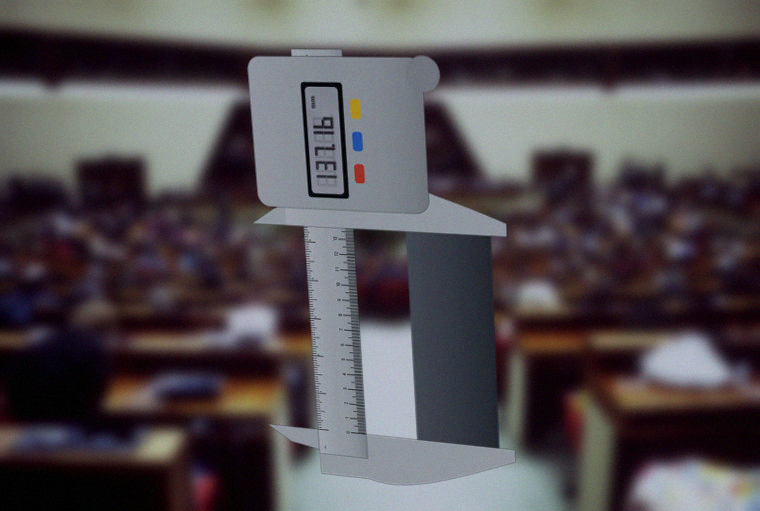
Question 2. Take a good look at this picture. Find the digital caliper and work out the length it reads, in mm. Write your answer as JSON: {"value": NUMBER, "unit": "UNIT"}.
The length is {"value": 137.16, "unit": "mm"}
